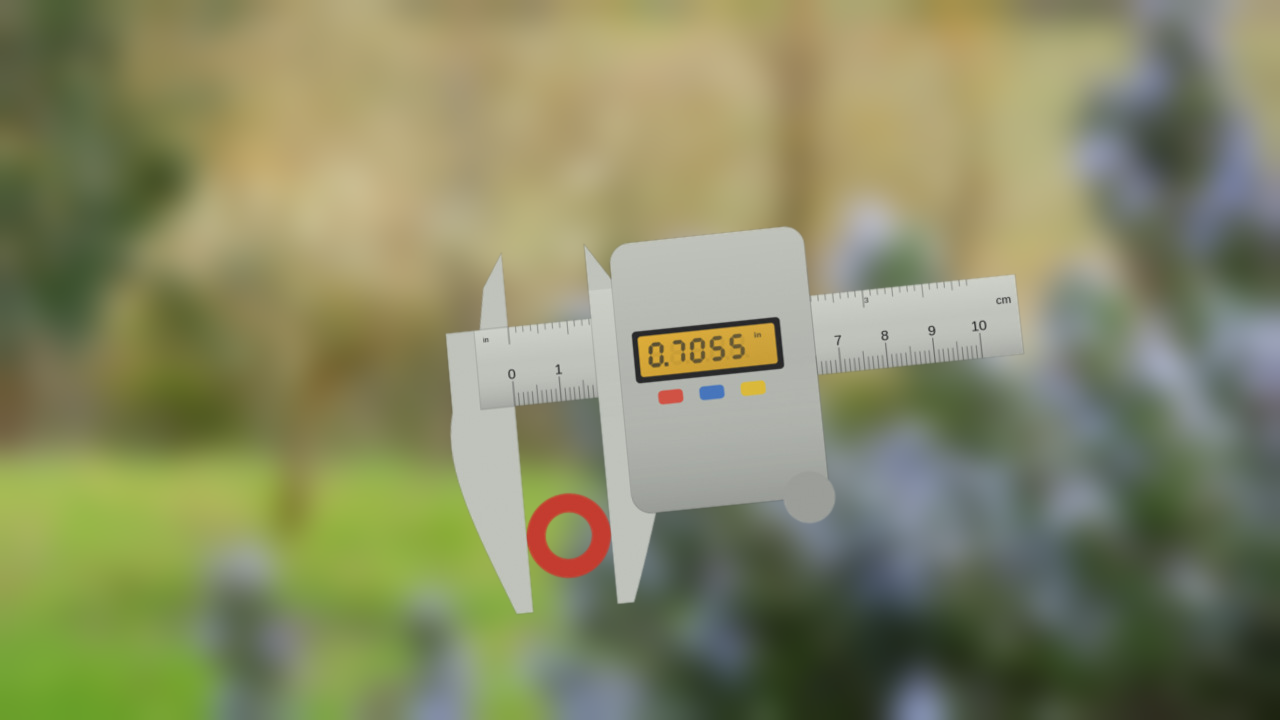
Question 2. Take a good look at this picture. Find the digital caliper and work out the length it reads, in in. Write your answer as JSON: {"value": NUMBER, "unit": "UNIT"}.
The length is {"value": 0.7055, "unit": "in"}
